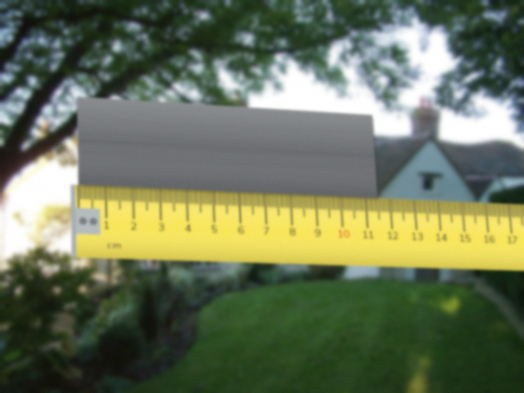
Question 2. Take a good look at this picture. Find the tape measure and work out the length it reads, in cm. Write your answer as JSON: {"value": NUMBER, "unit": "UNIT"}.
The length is {"value": 11.5, "unit": "cm"}
